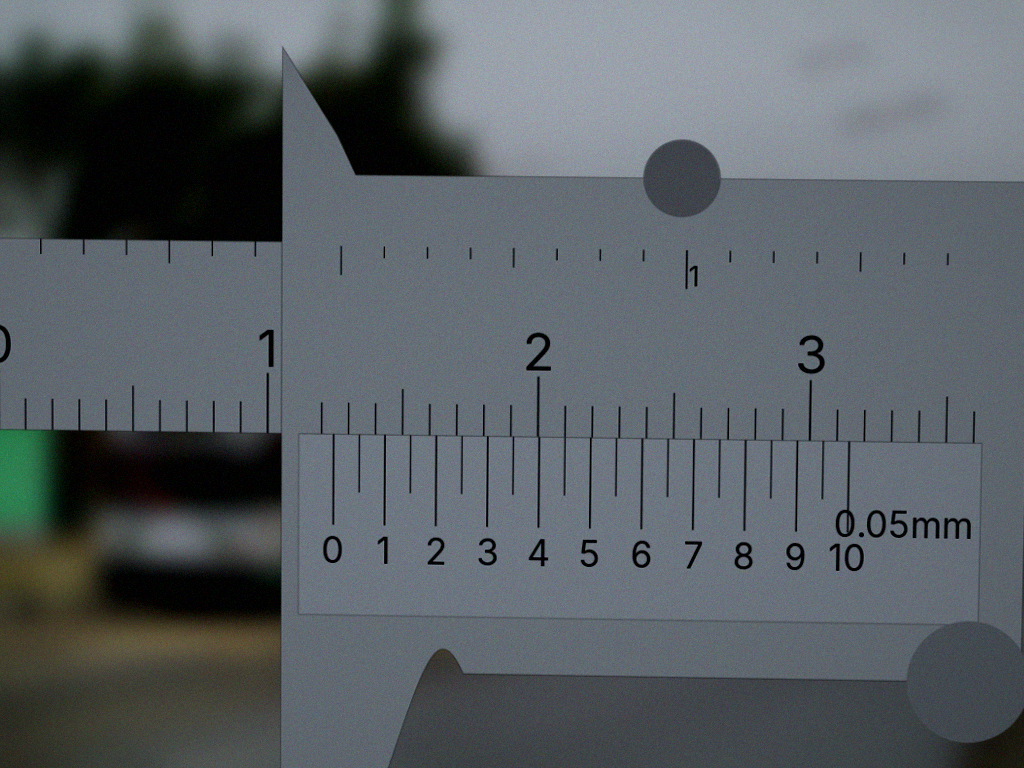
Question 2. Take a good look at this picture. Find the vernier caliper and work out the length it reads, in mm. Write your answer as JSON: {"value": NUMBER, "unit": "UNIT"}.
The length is {"value": 12.45, "unit": "mm"}
